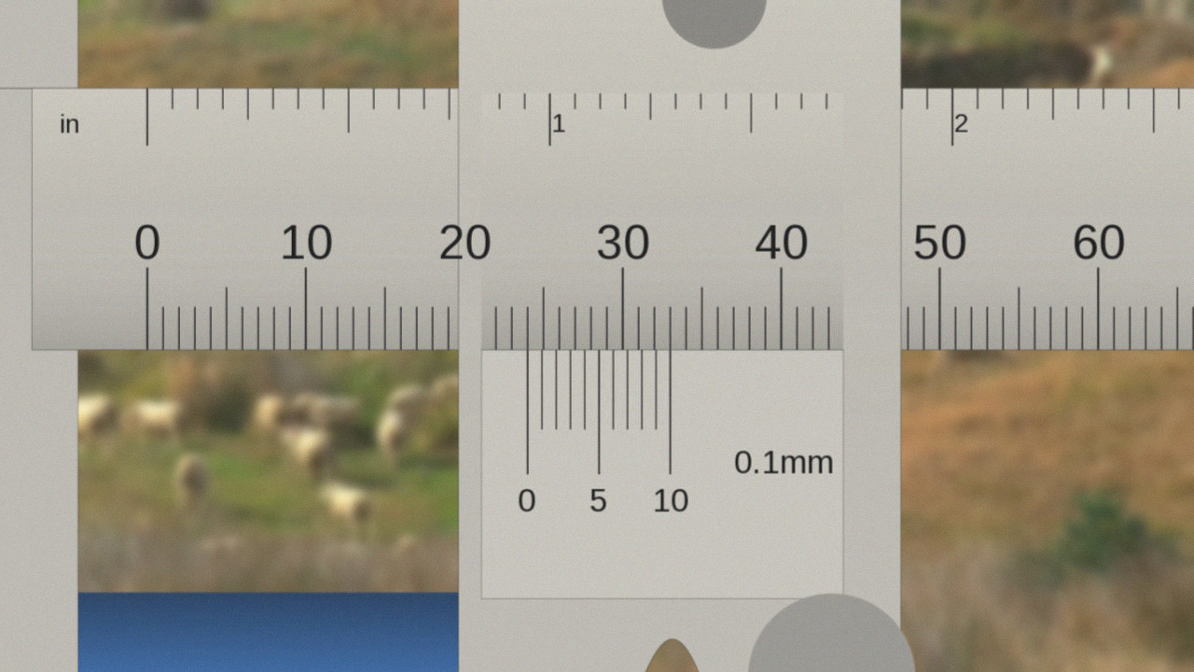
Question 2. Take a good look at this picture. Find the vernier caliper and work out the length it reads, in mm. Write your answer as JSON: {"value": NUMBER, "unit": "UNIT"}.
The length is {"value": 24.0, "unit": "mm"}
